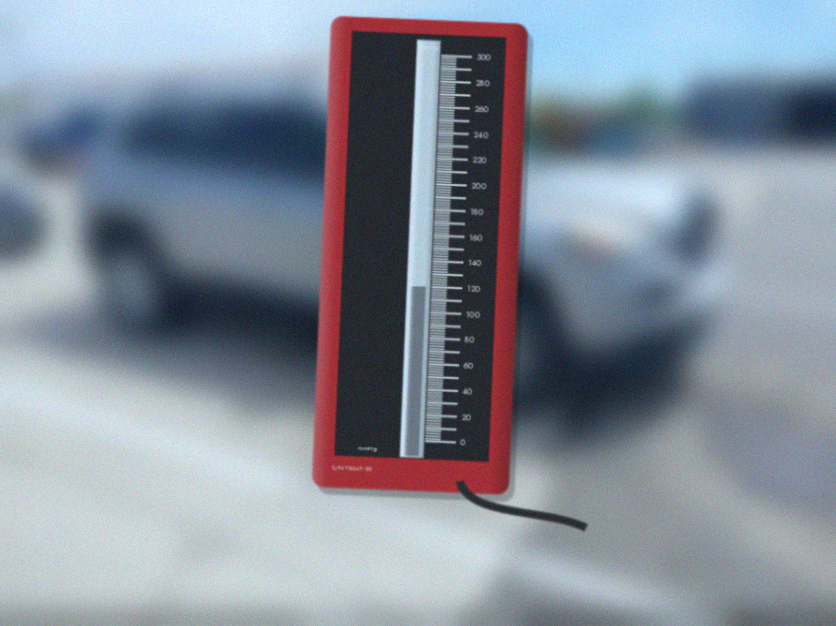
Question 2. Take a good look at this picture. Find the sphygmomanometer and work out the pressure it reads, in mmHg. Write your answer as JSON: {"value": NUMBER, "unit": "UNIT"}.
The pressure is {"value": 120, "unit": "mmHg"}
